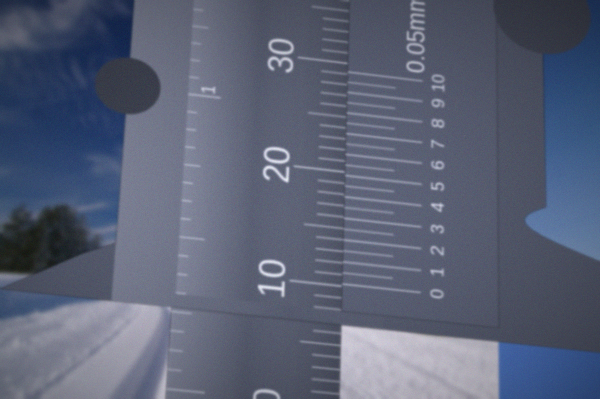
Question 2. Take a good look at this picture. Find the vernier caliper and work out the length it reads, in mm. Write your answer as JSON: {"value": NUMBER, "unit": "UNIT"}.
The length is {"value": 10.2, "unit": "mm"}
